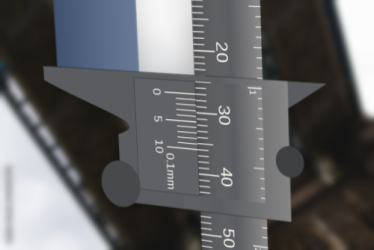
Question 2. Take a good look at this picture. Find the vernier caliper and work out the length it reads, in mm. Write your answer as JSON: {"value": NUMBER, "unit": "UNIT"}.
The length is {"value": 27.0, "unit": "mm"}
